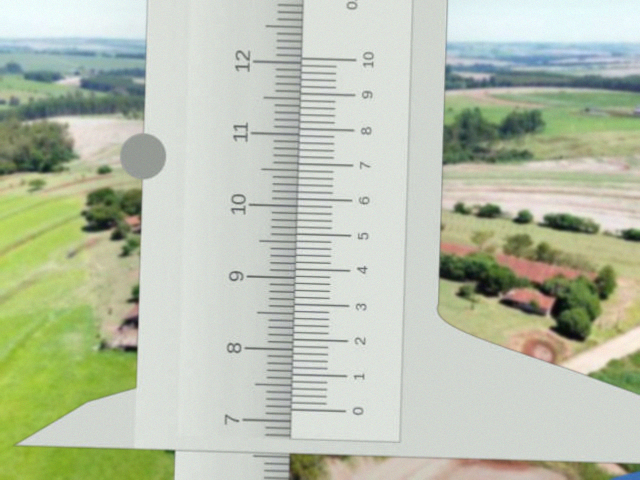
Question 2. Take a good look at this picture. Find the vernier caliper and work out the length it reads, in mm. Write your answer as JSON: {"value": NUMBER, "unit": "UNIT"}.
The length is {"value": 71.6, "unit": "mm"}
